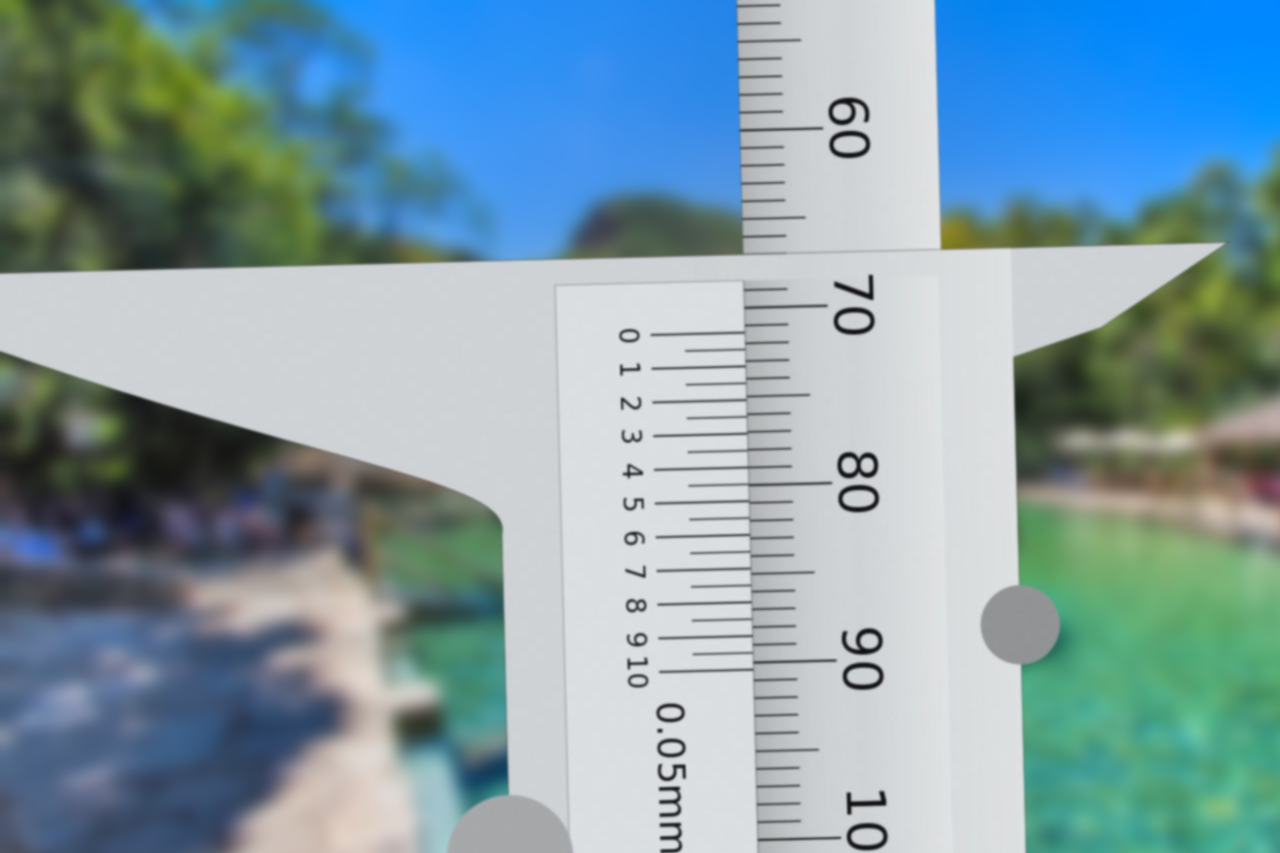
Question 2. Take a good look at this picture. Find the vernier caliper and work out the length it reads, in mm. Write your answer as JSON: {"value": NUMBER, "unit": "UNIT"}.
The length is {"value": 71.4, "unit": "mm"}
